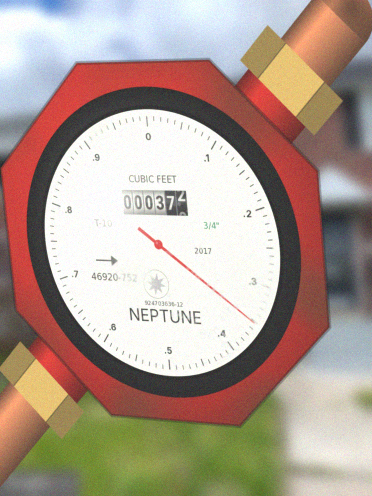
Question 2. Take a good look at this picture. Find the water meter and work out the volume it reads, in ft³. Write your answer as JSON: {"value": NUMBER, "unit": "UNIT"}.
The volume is {"value": 372.35, "unit": "ft³"}
